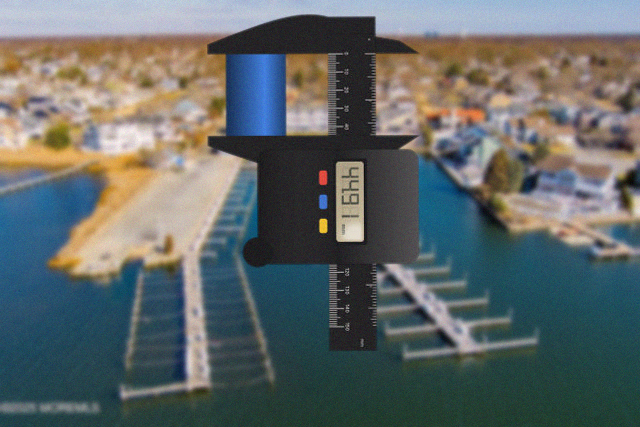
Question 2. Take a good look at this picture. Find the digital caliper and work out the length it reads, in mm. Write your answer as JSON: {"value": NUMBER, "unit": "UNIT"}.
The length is {"value": 44.91, "unit": "mm"}
